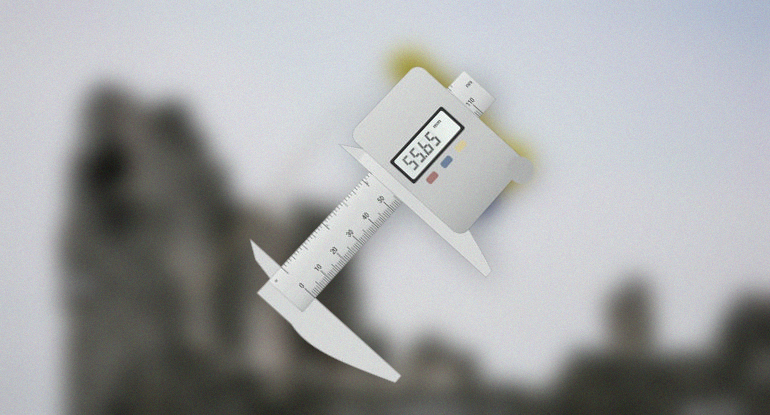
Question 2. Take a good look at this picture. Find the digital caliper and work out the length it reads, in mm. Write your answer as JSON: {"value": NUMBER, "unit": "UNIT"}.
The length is {"value": 55.65, "unit": "mm"}
